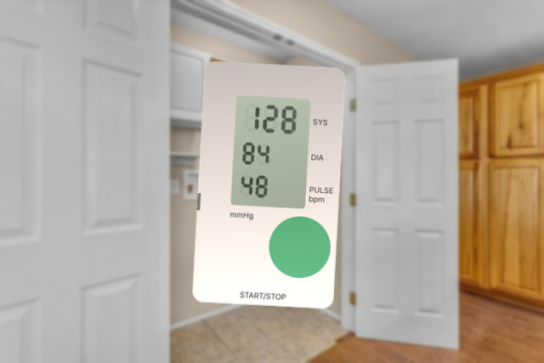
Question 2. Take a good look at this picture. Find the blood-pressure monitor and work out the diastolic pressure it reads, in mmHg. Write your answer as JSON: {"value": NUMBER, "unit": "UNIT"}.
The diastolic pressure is {"value": 84, "unit": "mmHg"}
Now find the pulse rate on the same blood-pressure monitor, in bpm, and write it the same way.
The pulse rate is {"value": 48, "unit": "bpm"}
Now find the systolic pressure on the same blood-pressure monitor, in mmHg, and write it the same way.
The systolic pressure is {"value": 128, "unit": "mmHg"}
